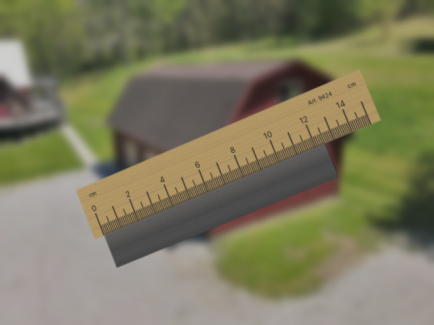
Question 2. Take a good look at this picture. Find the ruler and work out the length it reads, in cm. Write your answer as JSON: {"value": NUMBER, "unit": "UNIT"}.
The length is {"value": 12.5, "unit": "cm"}
